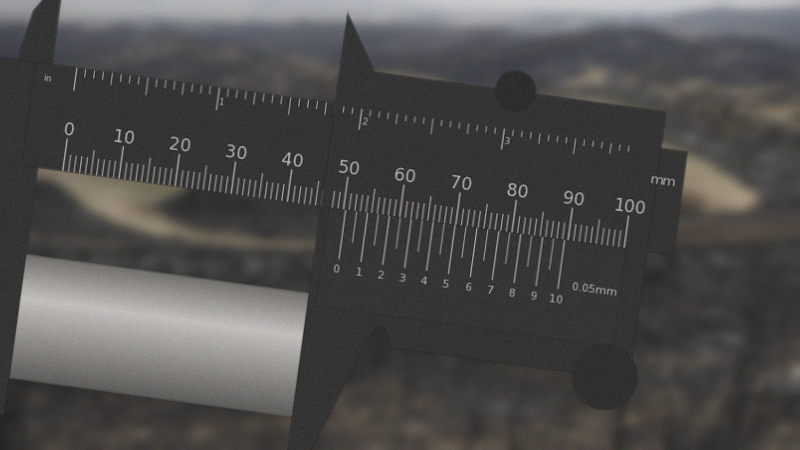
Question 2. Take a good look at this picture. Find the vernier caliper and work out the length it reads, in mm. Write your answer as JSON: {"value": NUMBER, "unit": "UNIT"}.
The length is {"value": 50.4, "unit": "mm"}
